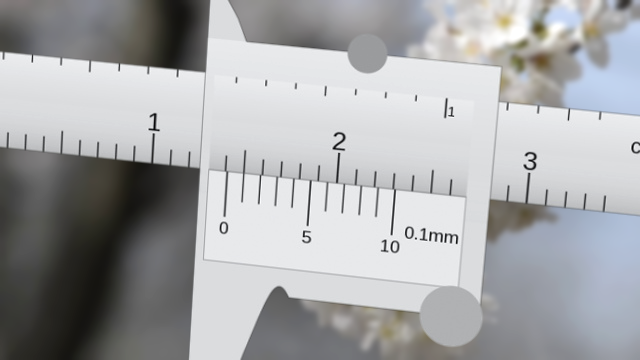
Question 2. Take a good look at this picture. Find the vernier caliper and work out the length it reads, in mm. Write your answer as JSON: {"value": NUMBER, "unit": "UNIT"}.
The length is {"value": 14.1, "unit": "mm"}
